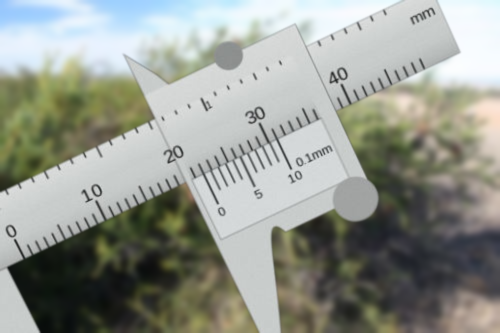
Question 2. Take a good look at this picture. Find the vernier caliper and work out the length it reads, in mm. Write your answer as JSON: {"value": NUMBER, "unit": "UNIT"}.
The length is {"value": 22.0, "unit": "mm"}
